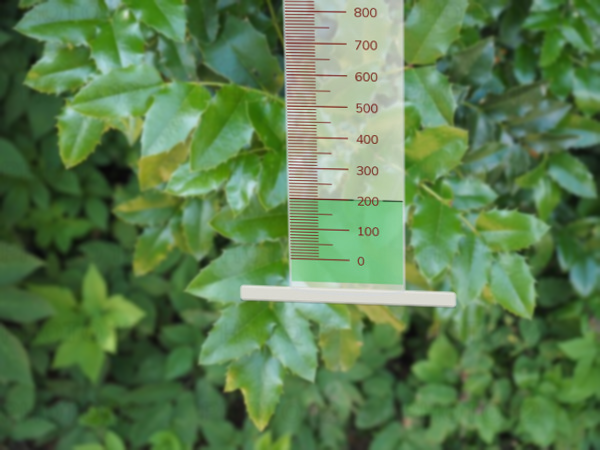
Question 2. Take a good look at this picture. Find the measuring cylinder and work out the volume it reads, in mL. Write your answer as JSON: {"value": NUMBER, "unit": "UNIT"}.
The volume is {"value": 200, "unit": "mL"}
